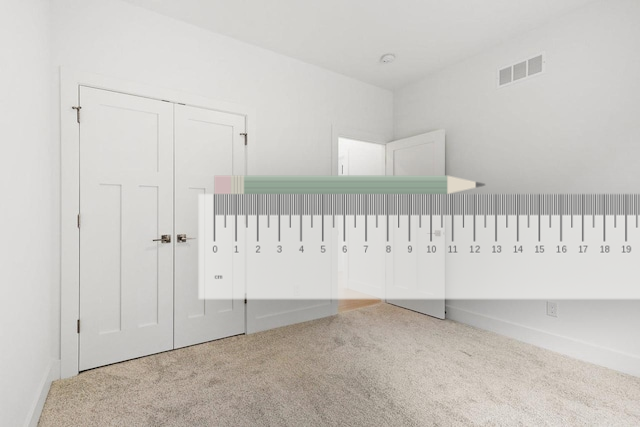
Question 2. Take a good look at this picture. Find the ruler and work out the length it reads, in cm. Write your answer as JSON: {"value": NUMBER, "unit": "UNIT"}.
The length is {"value": 12.5, "unit": "cm"}
